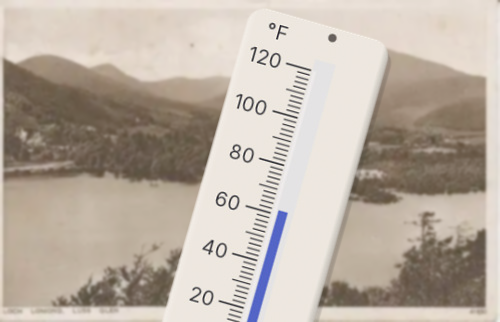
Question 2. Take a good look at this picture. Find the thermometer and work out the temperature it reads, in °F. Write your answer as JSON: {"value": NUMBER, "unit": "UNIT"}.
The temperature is {"value": 62, "unit": "°F"}
